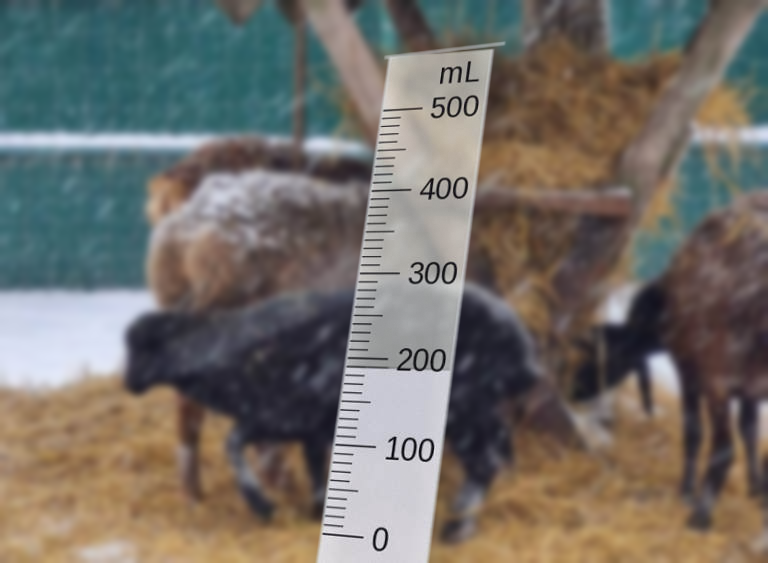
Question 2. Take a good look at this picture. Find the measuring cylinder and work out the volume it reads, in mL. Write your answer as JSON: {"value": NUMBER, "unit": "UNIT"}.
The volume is {"value": 190, "unit": "mL"}
